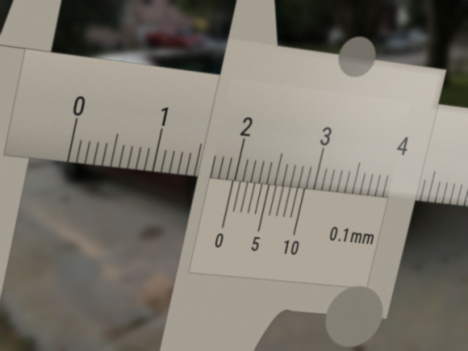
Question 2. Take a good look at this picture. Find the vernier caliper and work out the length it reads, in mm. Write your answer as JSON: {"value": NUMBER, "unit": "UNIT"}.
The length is {"value": 19.8, "unit": "mm"}
